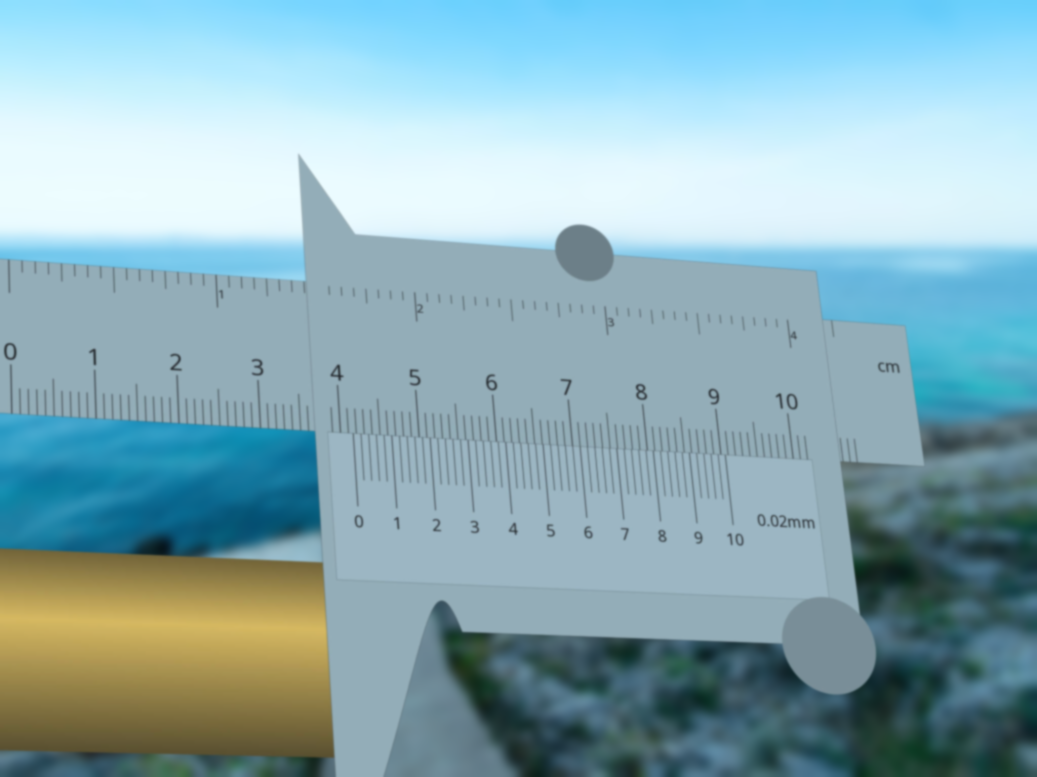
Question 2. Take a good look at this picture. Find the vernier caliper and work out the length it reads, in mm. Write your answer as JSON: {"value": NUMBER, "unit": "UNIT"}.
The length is {"value": 41.6, "unit": "mm"}
